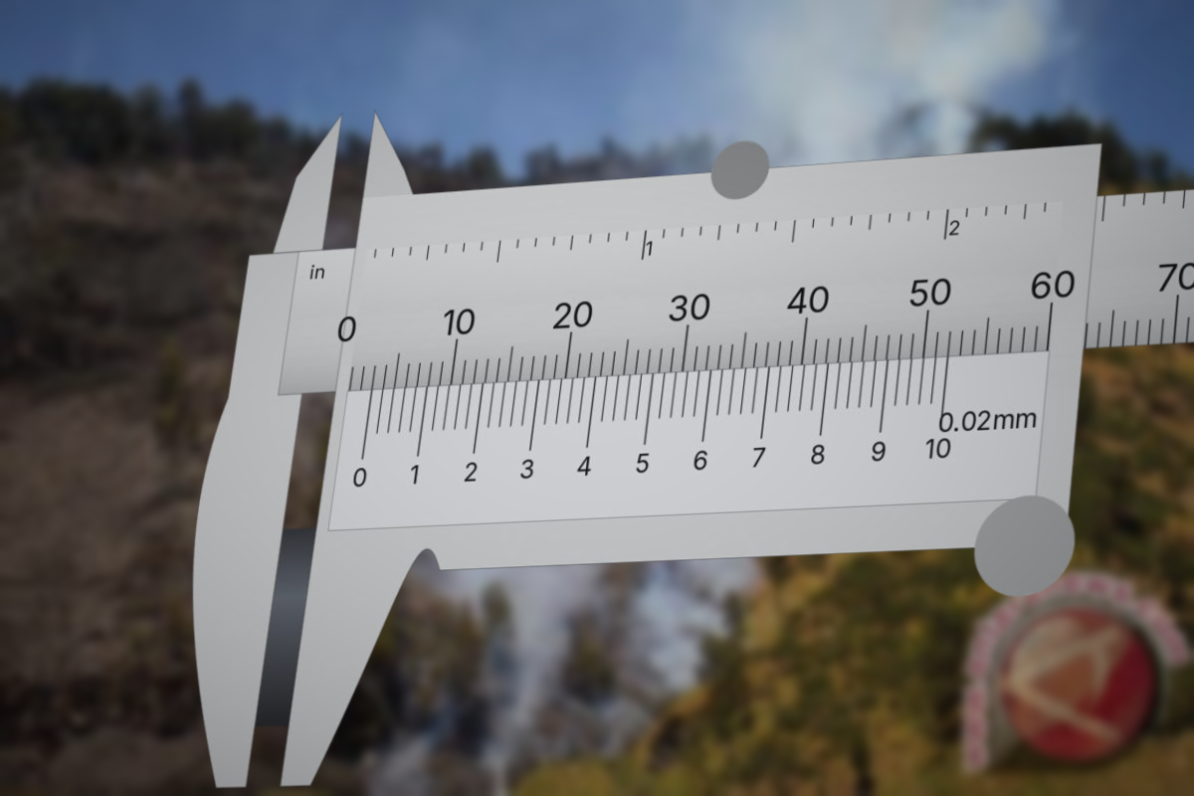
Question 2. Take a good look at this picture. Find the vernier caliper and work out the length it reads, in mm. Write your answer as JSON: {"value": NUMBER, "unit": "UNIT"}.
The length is {"value": 3.0, "unit": "mm"}
